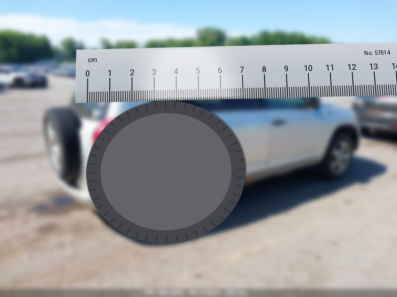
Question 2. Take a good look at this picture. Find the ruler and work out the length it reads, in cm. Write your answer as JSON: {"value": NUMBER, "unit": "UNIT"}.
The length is {"value": 7, "unit": "cm"}
